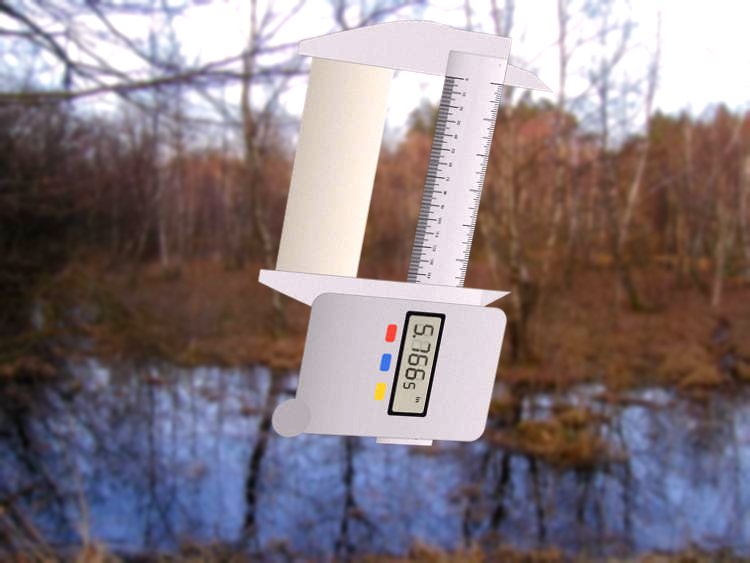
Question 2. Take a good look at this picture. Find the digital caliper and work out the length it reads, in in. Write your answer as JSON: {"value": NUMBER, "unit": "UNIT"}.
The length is {"value": 5.7665, "unit": "in"}
